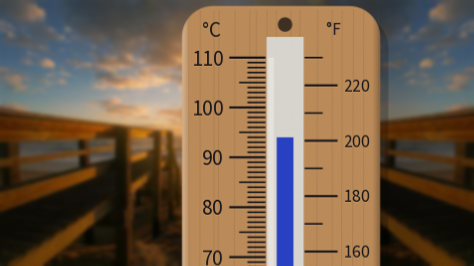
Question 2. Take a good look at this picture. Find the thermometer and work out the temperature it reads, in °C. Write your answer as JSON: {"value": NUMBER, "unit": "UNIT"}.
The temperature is {"value": 94, "unit": "°C"}
